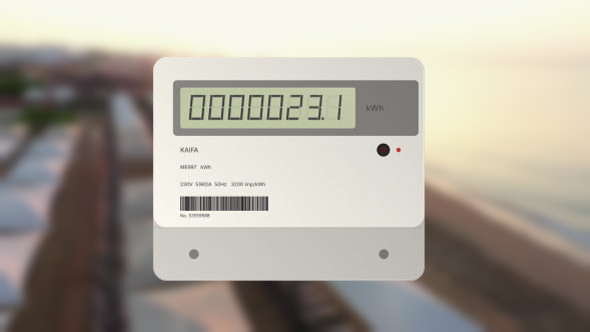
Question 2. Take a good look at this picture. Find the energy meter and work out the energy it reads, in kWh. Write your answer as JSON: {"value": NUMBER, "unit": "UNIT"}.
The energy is {"value": 23.1, "unit": "kWh"}
